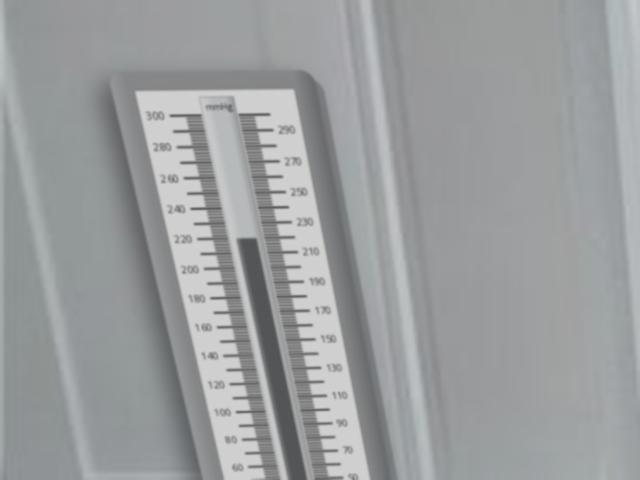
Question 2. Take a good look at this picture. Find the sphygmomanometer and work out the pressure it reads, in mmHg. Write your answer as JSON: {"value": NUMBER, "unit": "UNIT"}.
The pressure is {"value": 220, "unit": "mmHg"}
